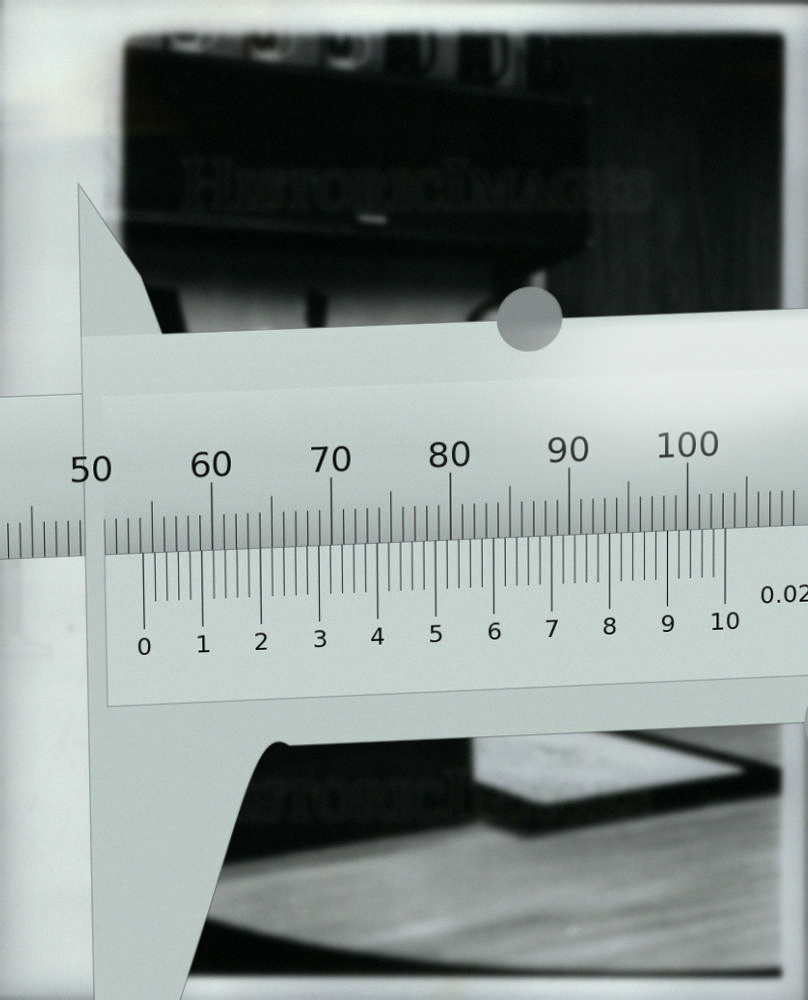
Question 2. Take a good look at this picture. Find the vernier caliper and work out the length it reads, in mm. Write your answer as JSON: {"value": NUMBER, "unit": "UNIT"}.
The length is {"value": 54.2, "unit": "mm"}
